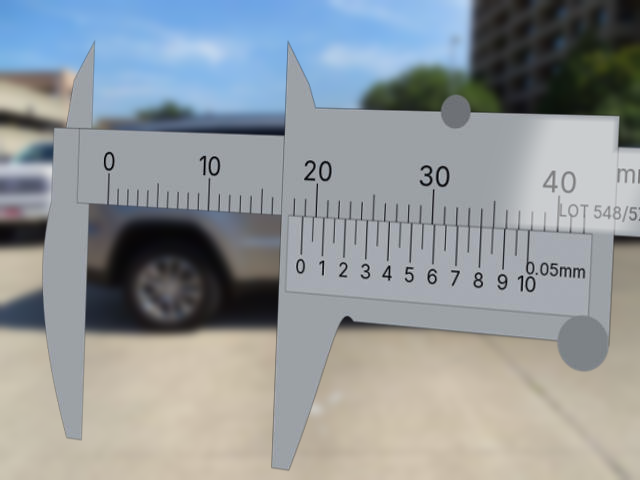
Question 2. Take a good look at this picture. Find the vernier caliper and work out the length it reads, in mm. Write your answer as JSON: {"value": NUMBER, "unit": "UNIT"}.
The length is {"value": 18.8, "unit": "mm"}
